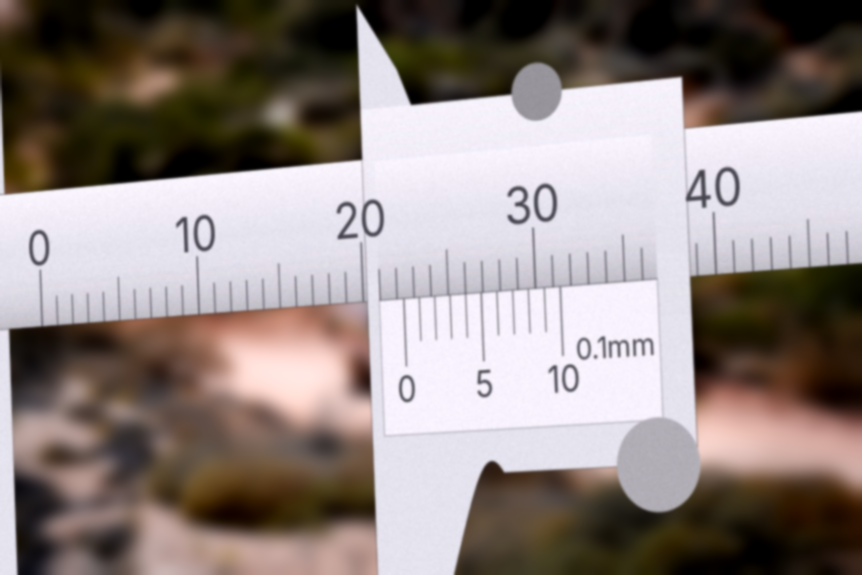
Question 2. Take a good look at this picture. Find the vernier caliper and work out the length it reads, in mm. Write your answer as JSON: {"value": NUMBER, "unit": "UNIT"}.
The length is {"value": 22.4, "unit": "mm"}
